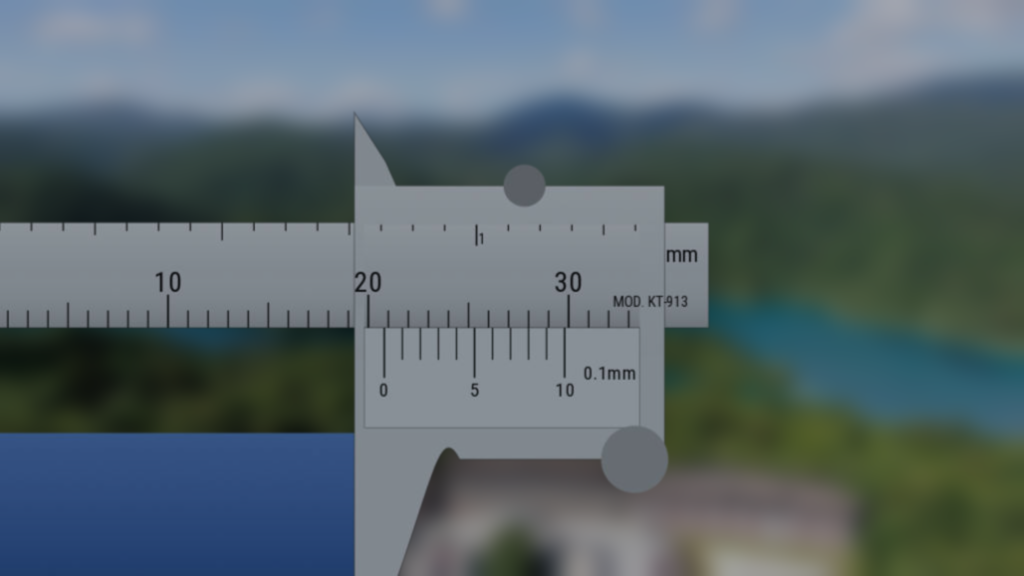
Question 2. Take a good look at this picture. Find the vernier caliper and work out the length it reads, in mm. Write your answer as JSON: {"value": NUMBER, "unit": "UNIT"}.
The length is {"value": 20.8, "unit": "mm"}
